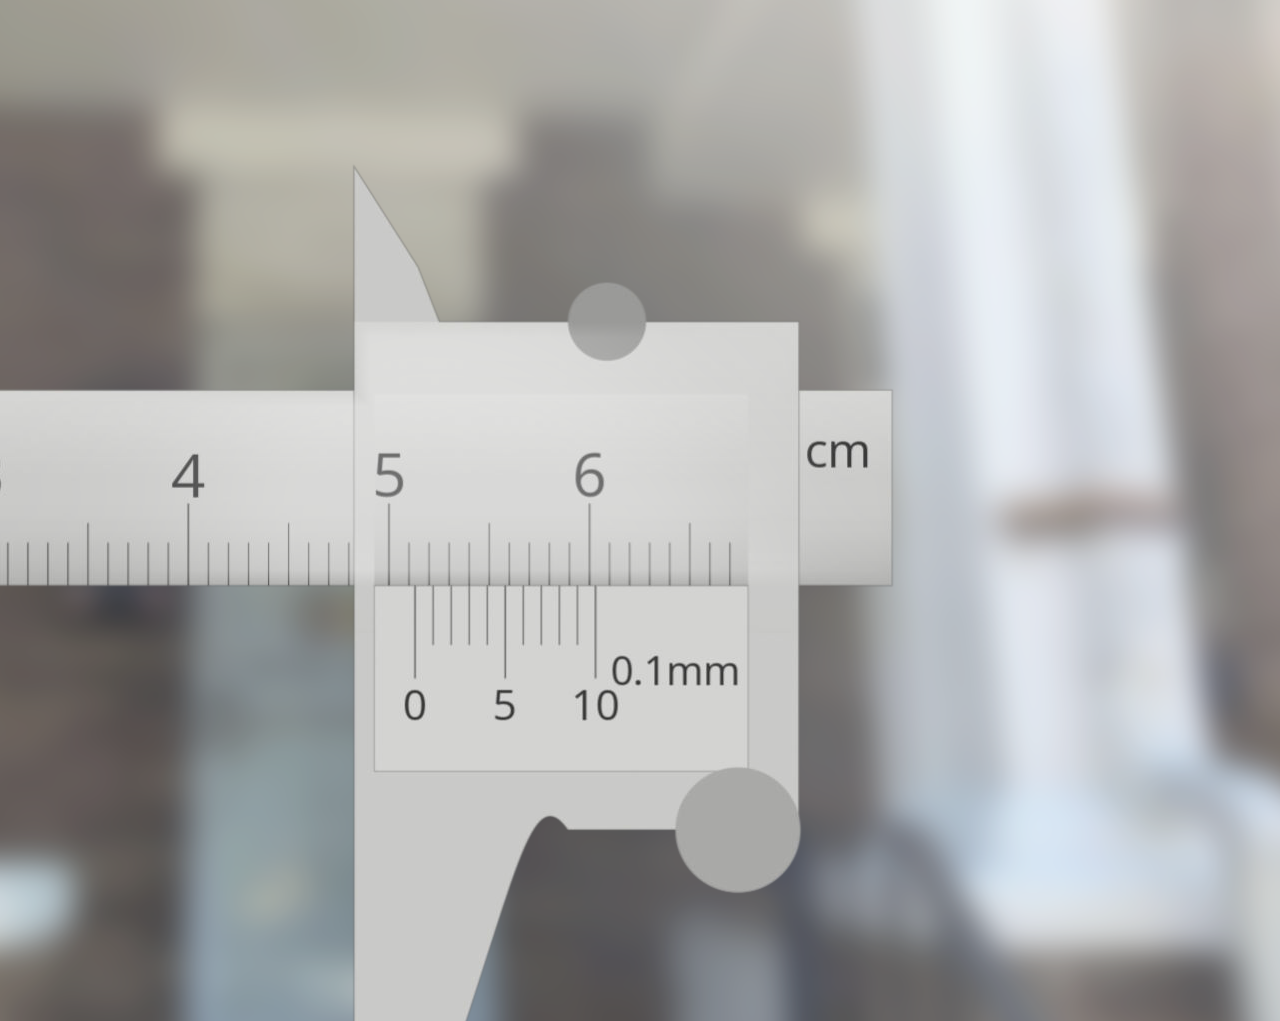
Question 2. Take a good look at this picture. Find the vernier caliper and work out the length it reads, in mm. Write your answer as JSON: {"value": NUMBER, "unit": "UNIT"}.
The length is {"value": 51.3, "unit": "mm"}
